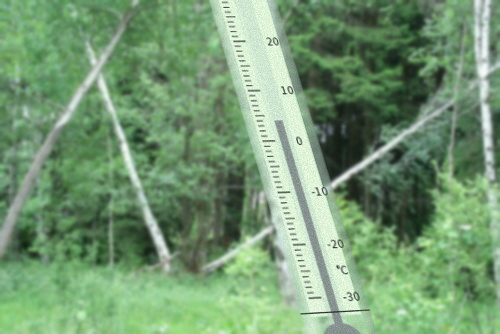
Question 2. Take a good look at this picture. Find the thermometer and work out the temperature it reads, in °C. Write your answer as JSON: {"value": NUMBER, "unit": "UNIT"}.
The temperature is {"value": 4, "unit": "°C"}
